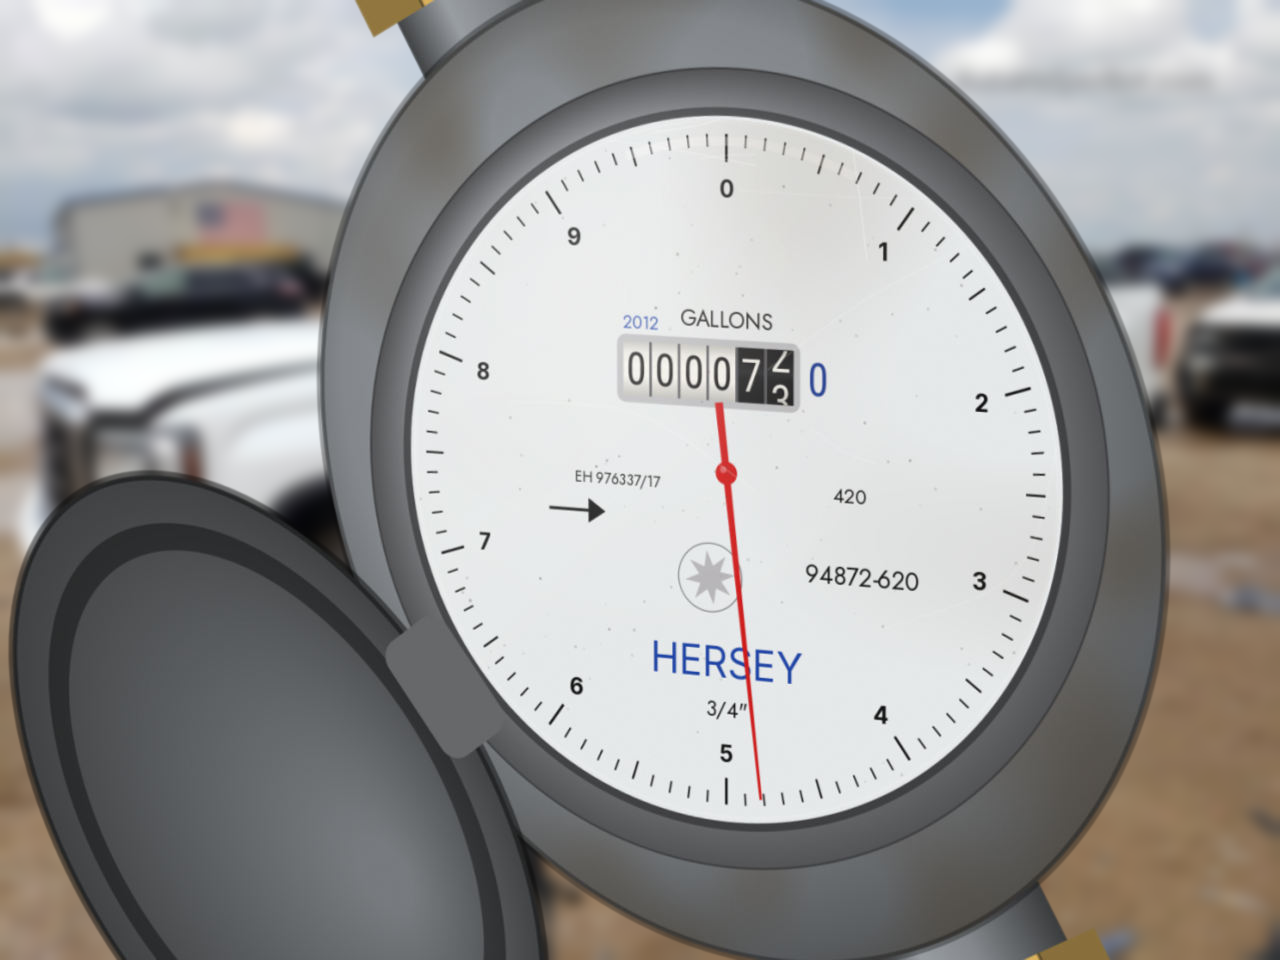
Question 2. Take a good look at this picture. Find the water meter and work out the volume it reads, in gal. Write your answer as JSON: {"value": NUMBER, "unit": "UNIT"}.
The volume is {"value": 724.8, "unit": "gal"}
